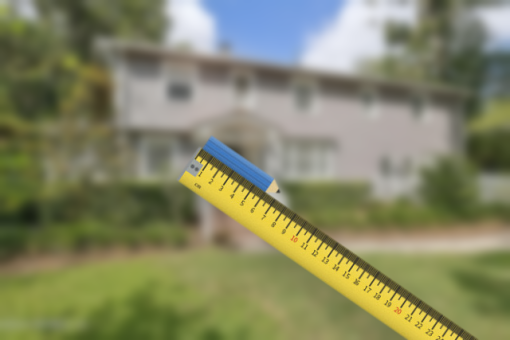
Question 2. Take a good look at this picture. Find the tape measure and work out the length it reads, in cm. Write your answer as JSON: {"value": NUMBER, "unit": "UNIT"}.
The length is {"value": 7, "unit": "cm"}
